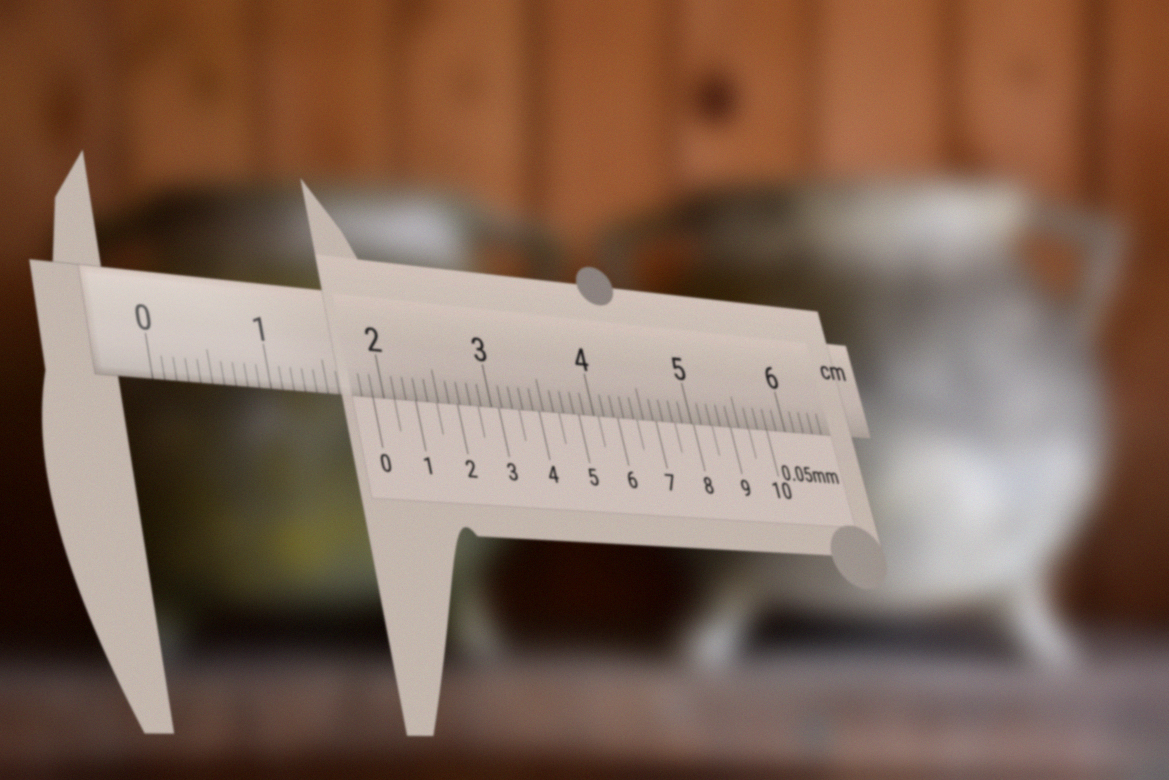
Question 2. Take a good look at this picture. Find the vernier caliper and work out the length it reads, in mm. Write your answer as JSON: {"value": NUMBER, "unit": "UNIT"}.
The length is {"value": 19.0, "unit": "mm"}
